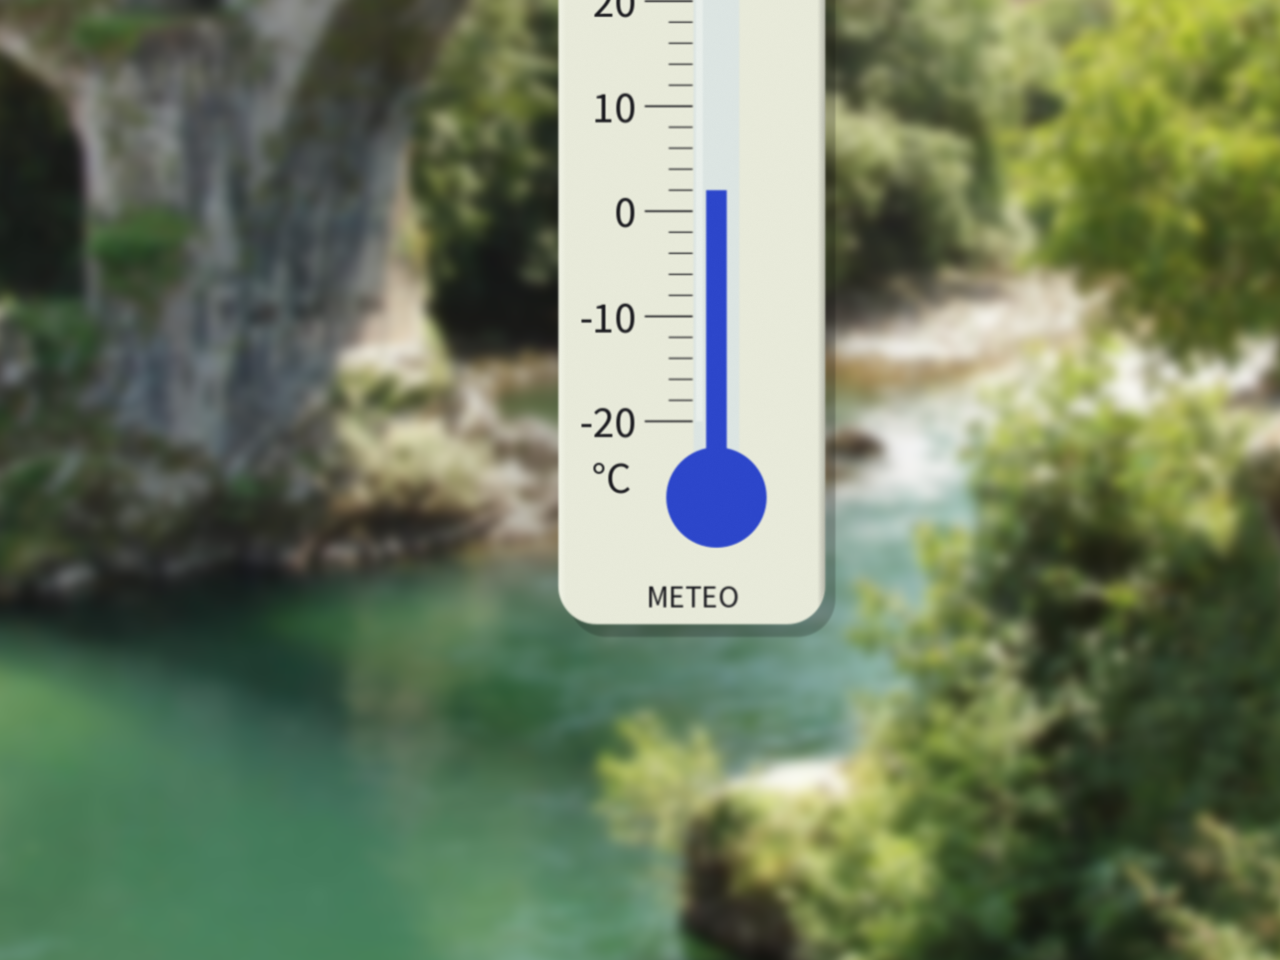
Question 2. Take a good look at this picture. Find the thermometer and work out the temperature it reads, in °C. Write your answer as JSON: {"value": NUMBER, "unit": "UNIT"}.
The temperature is {"value": 2, "unit": "°C"}
